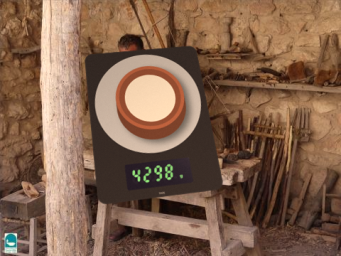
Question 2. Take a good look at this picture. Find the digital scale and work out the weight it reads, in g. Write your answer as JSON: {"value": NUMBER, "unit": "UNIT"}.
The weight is {"value": 4298, "unit": "g"}
